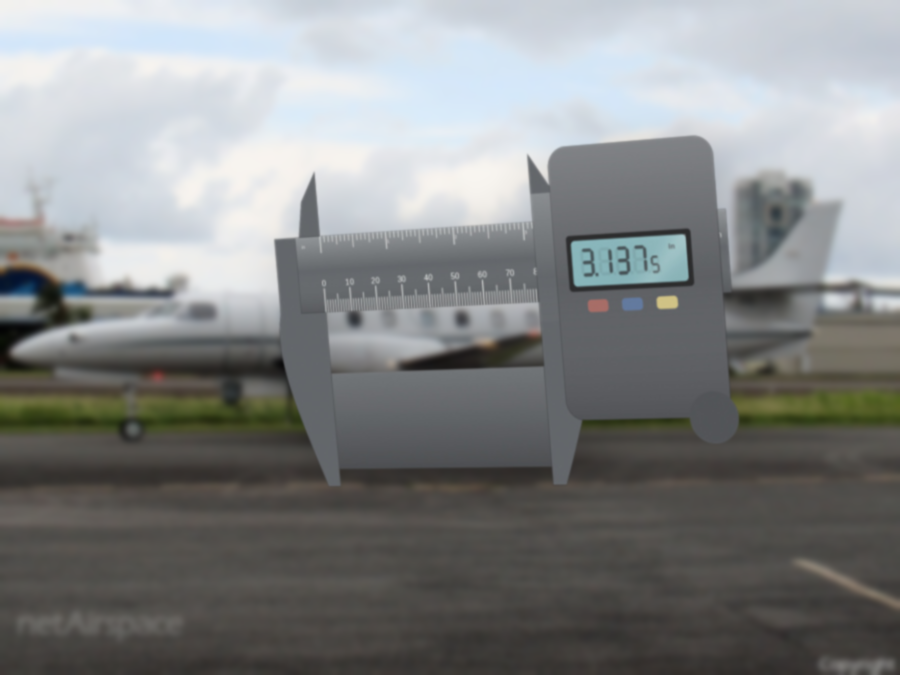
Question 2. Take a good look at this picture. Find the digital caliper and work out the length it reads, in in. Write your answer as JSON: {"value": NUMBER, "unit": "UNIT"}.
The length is {"value": 3.1375, "unit": "in"}
